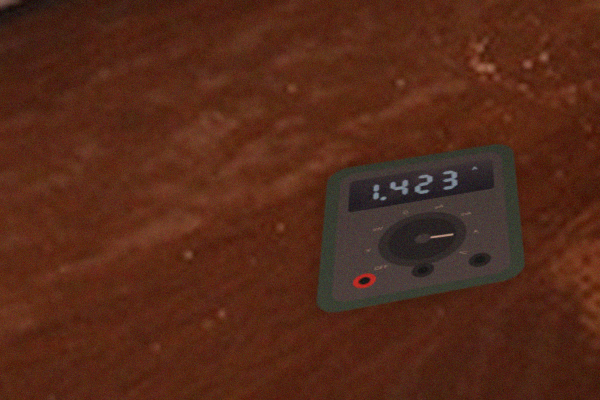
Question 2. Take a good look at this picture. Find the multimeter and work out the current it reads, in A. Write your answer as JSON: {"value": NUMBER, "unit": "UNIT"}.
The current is {"value": 1.423, "unit": "A"}
